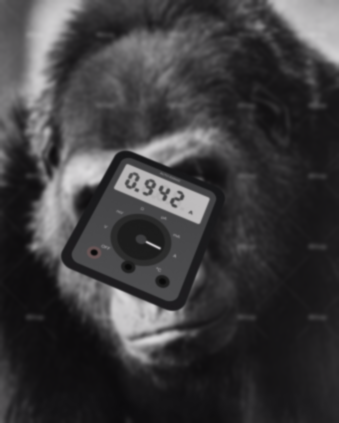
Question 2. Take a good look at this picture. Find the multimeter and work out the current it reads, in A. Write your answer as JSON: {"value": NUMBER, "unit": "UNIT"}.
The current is {"value": 0.942, "unit": "A"}
